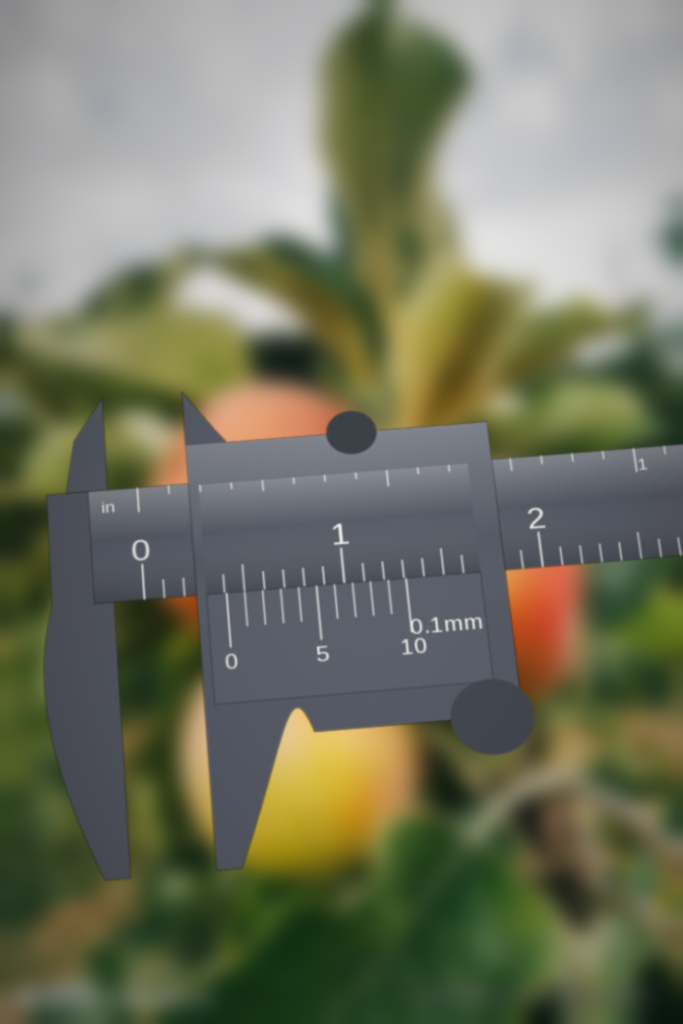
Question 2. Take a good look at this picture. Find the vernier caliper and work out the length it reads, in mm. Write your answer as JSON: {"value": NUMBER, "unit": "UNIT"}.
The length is {"value": 4.1, "unit": "mm"}
